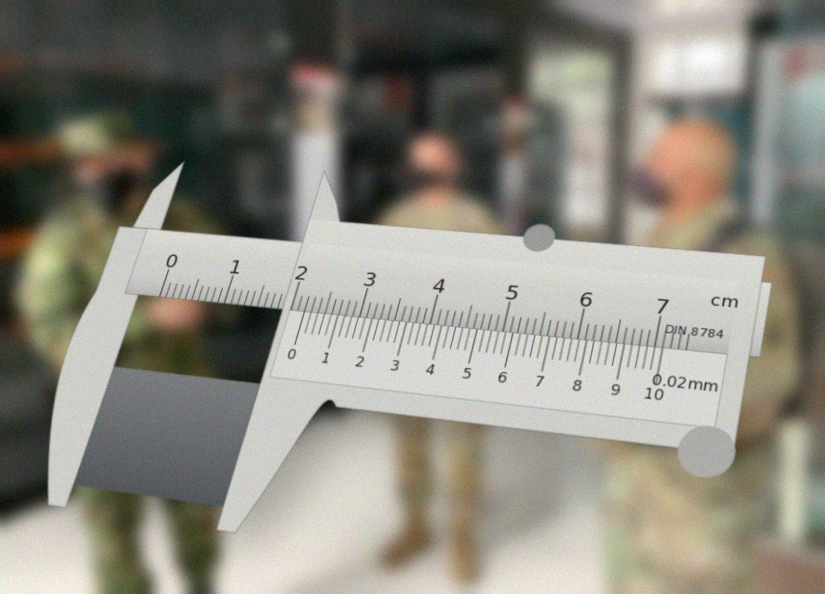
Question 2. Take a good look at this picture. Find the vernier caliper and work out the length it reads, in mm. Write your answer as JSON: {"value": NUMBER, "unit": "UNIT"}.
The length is {"value": 22.0, "unit": "mm"}
